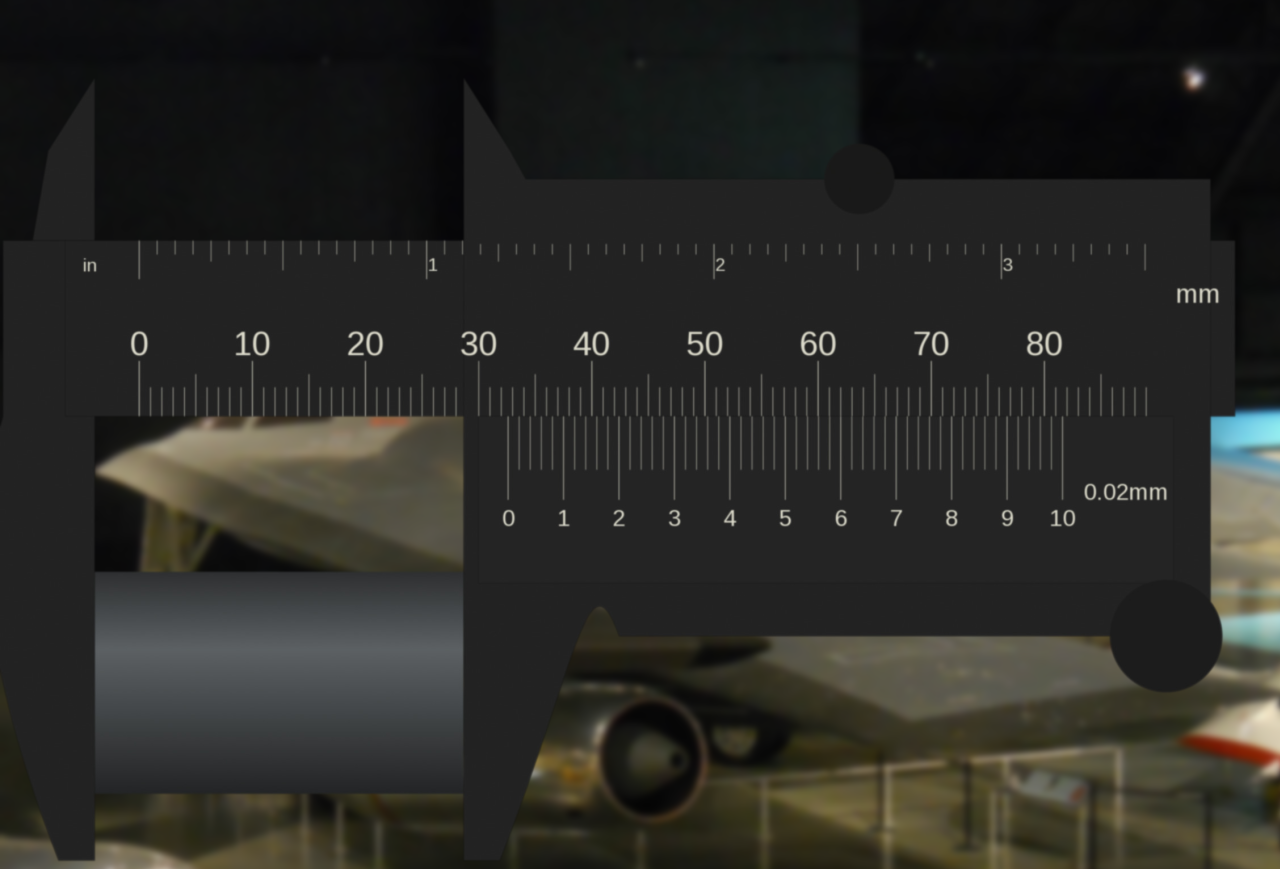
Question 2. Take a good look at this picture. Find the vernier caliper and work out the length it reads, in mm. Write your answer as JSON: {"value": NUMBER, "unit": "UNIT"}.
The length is {"value": 32.6, "unit": "mm"}
